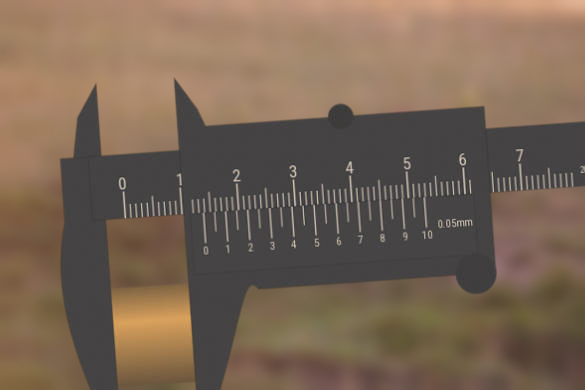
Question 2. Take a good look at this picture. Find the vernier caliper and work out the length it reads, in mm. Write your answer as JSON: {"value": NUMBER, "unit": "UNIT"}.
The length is {"value": 13.8, "unit": "mm"}
